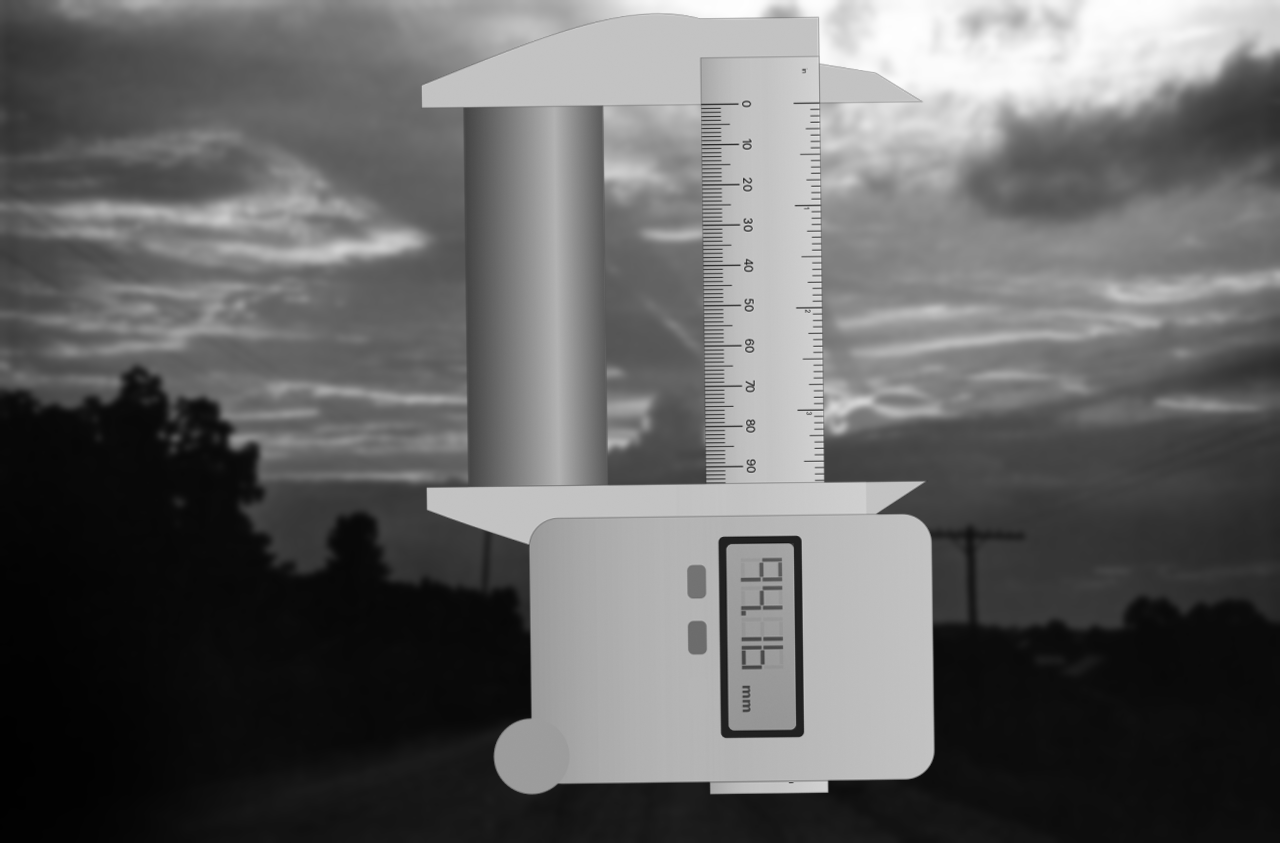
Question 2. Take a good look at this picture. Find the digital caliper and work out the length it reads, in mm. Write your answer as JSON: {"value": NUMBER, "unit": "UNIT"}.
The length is {"value": 94.16, "unit": "mm"}
